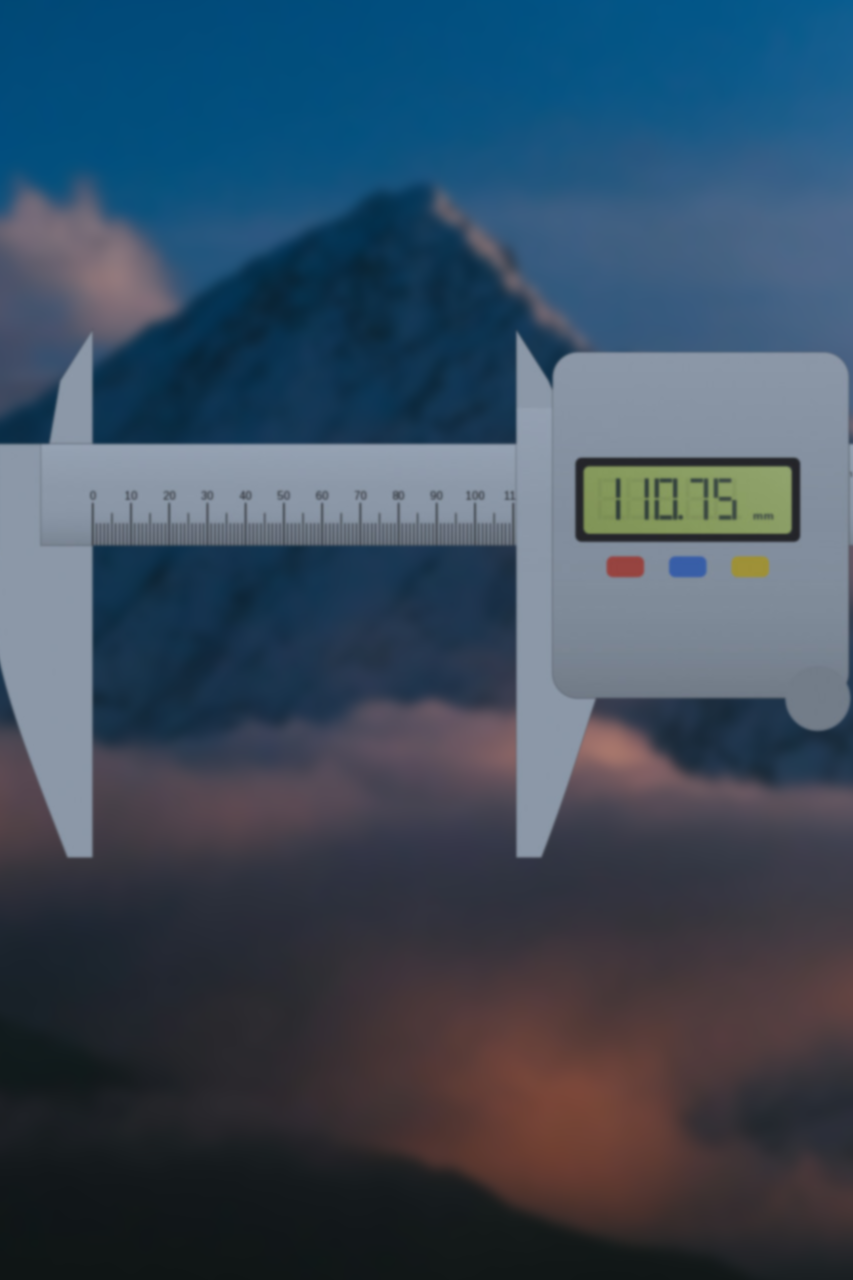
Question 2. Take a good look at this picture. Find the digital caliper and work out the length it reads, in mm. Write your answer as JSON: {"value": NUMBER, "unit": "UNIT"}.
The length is {"value": 110.75, "unit": "mm"}
